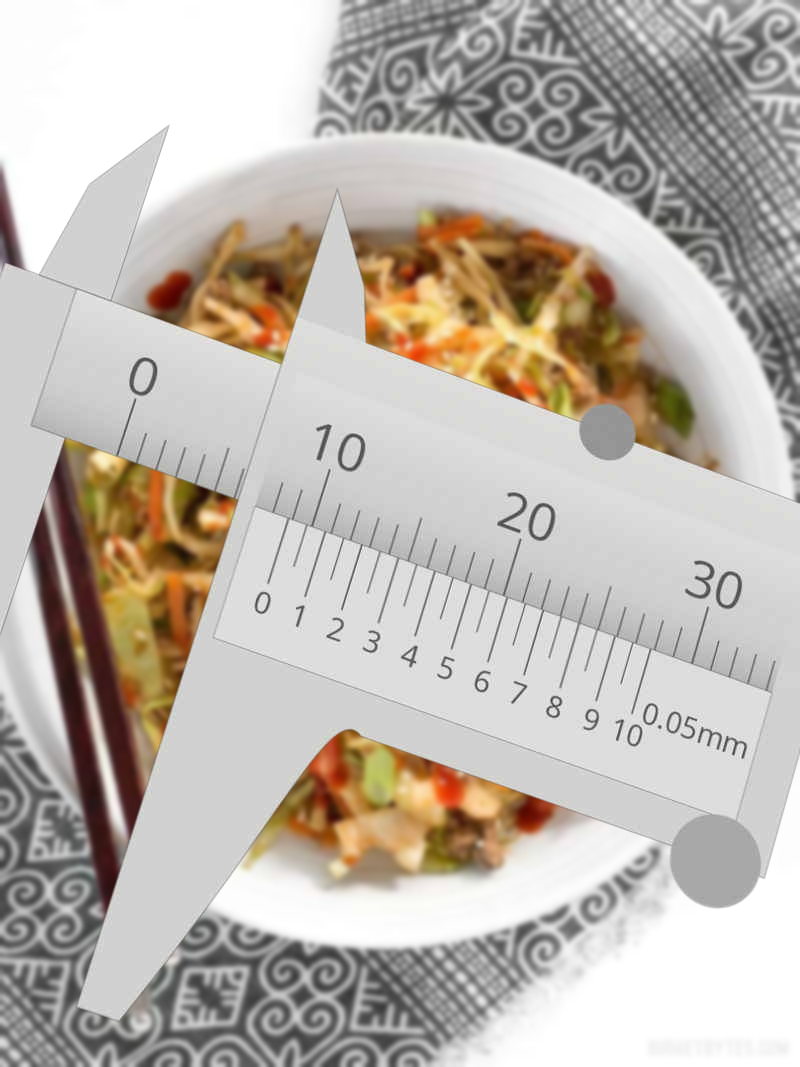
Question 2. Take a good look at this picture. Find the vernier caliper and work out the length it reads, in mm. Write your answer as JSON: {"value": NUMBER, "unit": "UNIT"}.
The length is {"value": 8.8, "unit": "mm"}
